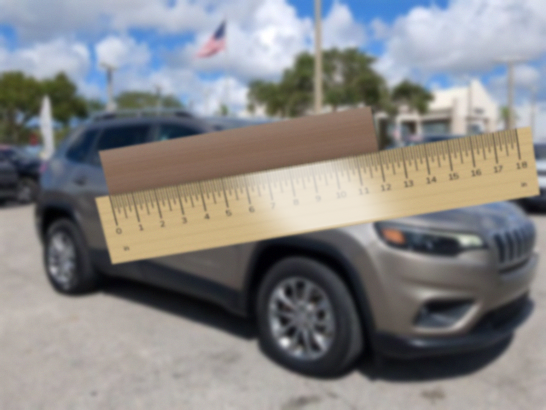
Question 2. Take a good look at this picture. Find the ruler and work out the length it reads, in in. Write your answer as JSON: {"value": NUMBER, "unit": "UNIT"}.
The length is {"value": 12, "unit": "in"}
